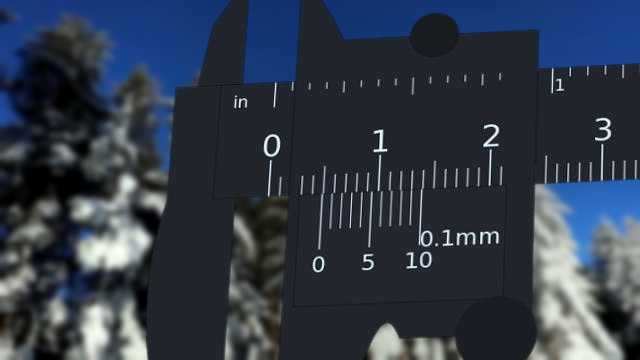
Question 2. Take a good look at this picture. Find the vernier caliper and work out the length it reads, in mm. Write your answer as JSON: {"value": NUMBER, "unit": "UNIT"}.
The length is {"value": 4.9, "unit": "mm"}
